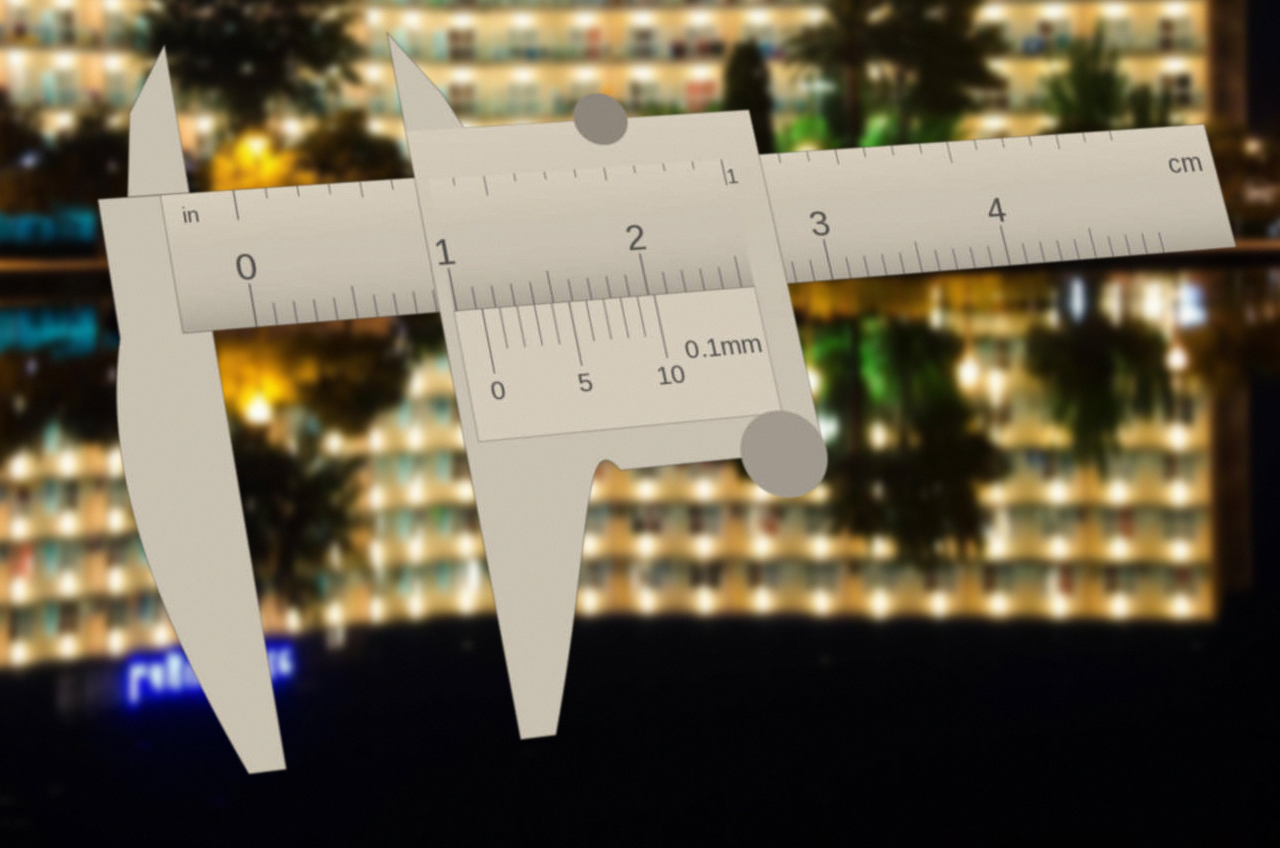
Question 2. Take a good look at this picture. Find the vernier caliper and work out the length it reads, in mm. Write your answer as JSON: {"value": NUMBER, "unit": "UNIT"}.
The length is {"value": 11.3, "unit": "mm"}
